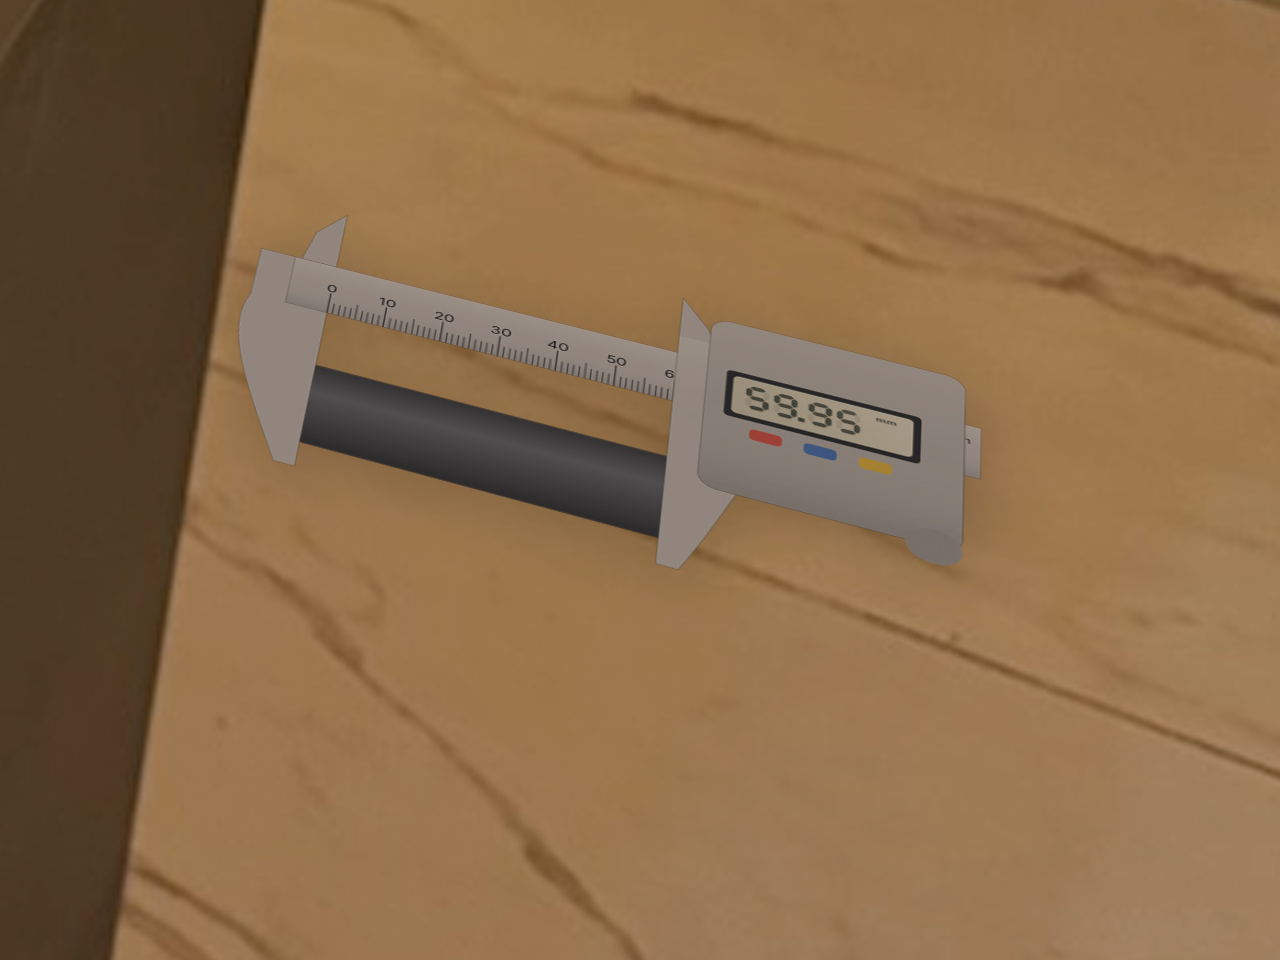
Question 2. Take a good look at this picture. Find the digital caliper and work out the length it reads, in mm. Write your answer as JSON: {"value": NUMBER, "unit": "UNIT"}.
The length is {"value": 59.95, "unit": "mm"}
